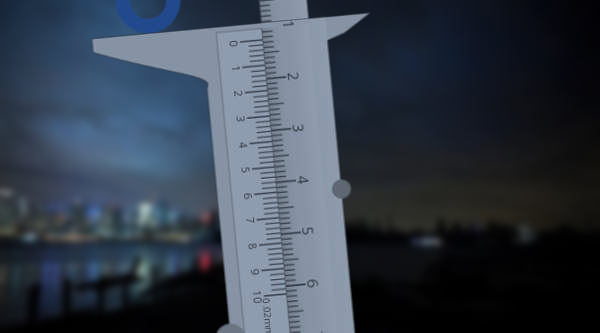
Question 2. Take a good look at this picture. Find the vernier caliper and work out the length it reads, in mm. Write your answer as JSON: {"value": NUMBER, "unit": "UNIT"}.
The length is {"value": 12.5, "unit": "mm"}
